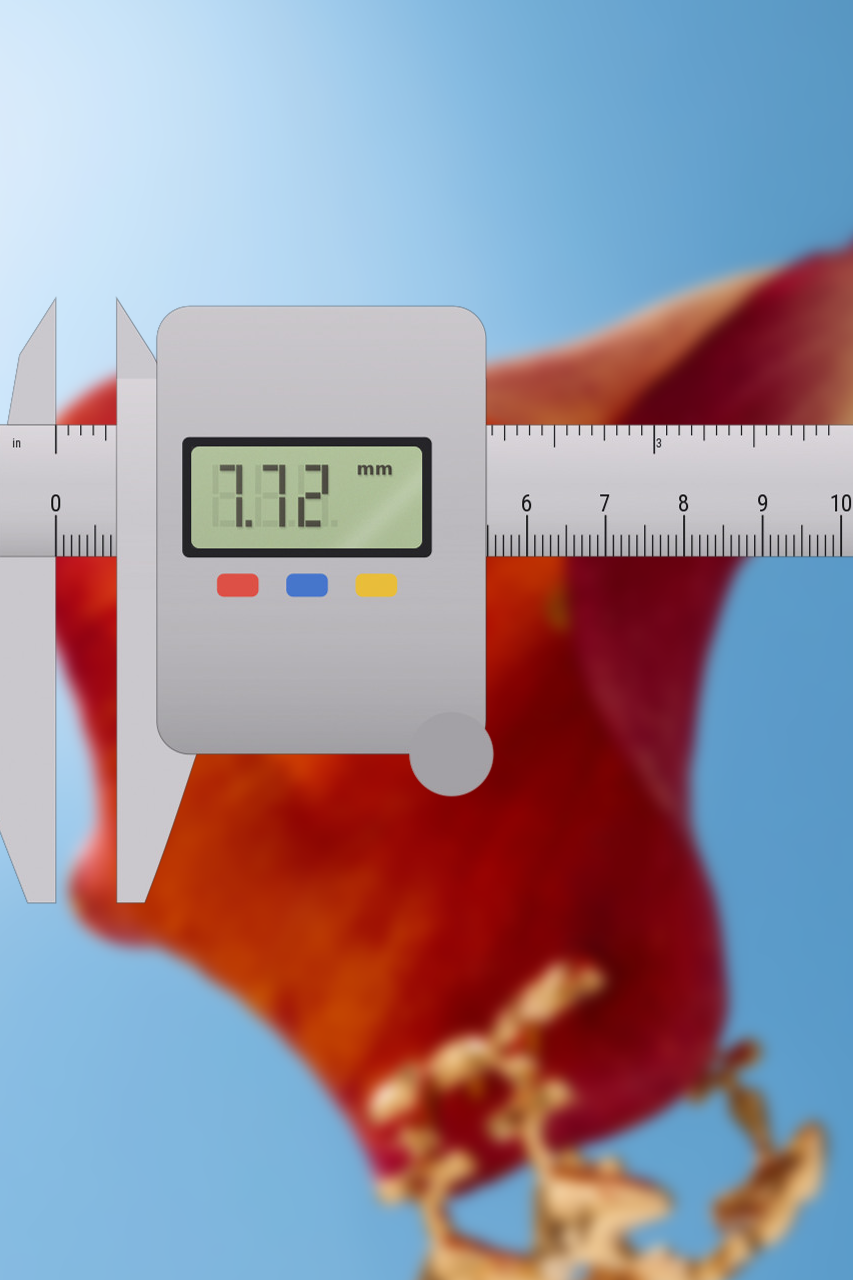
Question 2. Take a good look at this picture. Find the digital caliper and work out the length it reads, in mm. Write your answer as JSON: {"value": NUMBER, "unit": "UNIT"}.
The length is {"value": 7.72, "unit": "mm"}
